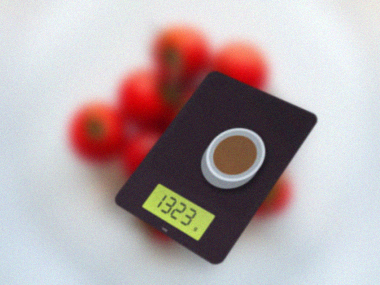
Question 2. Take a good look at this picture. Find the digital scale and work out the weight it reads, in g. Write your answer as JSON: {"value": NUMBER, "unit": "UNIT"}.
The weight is {"value": 1323, "unit": "g"}
